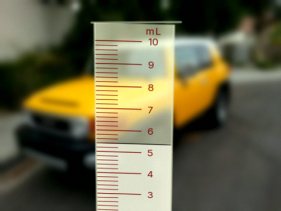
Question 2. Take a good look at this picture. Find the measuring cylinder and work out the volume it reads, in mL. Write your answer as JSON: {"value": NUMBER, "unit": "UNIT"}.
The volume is {"value": 5.4, "unit": "mL"}
